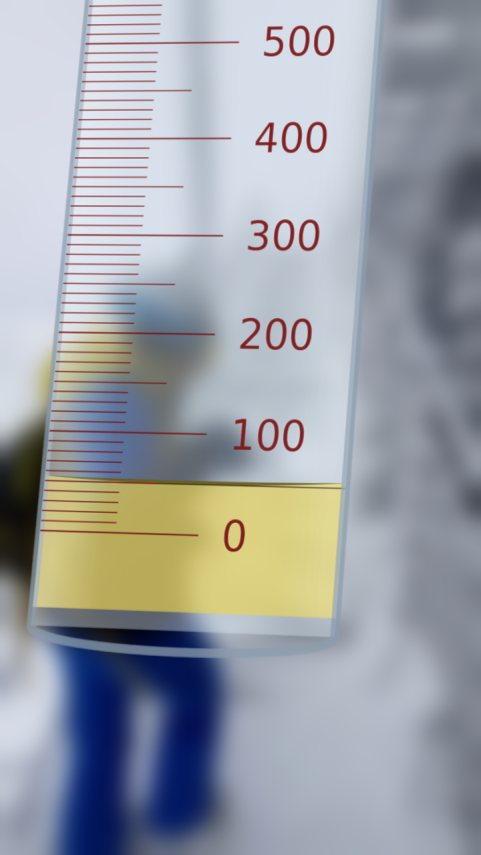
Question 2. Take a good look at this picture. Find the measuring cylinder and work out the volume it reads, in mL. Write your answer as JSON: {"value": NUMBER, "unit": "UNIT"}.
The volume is {"value": 50, "unit": "mL"}
